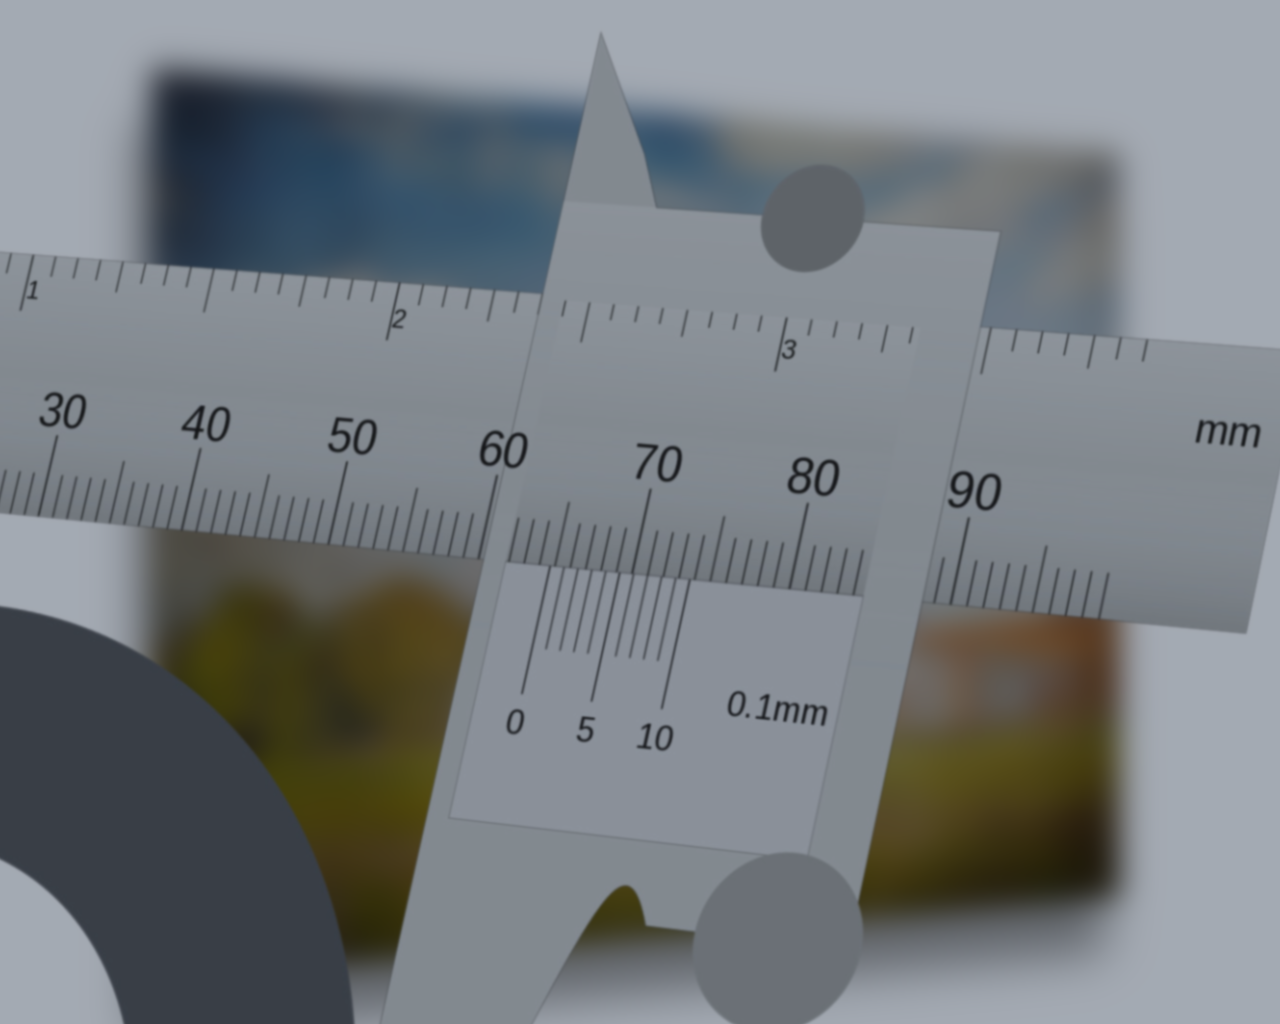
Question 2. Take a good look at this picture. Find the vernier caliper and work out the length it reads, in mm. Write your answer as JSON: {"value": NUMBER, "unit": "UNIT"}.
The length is {"value": 64.7, "unit": "mm"}
